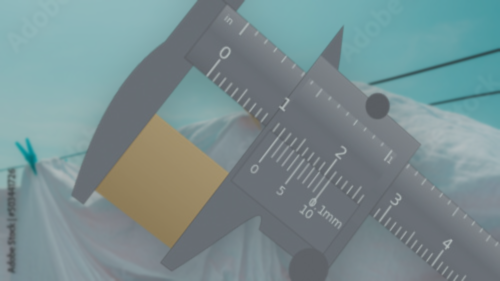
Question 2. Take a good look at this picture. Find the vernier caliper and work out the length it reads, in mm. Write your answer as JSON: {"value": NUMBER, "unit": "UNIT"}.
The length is {"value": 12.0, "unit": "mm"}
